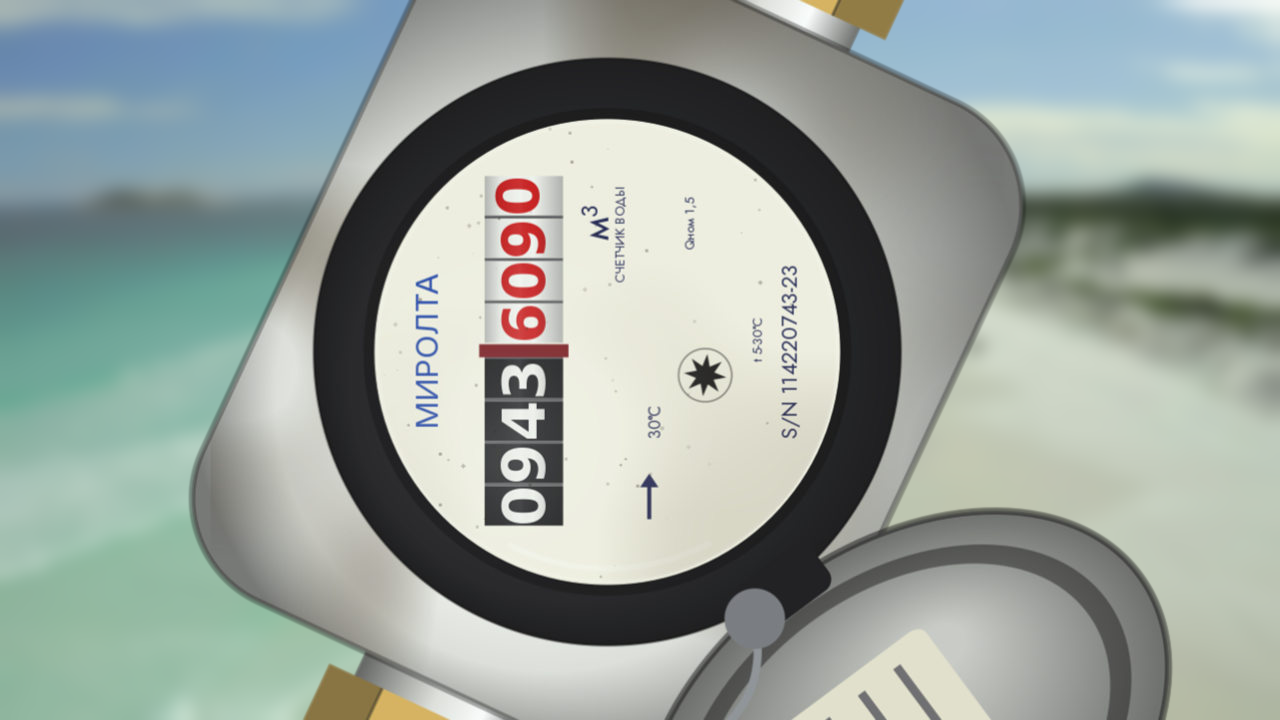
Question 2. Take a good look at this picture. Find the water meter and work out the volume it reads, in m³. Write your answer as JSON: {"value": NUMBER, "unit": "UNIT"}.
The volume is {"value": 943.6090, "unit": "m³"}
